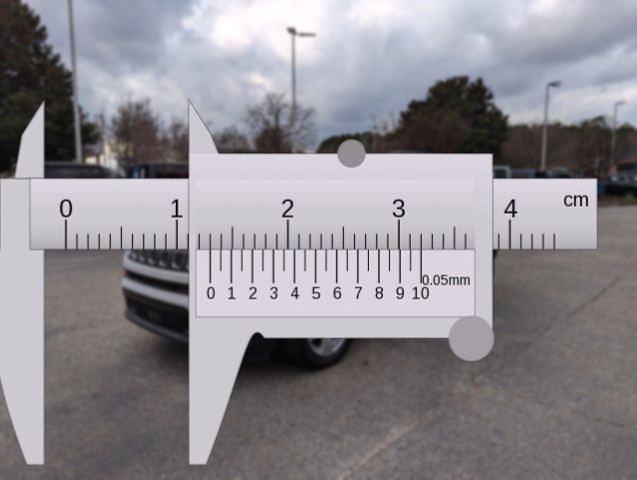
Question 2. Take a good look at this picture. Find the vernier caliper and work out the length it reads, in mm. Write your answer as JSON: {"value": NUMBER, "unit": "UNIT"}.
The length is {"value": 13.0, "unit": "mm"}
